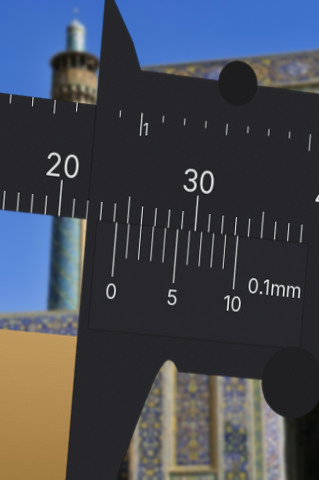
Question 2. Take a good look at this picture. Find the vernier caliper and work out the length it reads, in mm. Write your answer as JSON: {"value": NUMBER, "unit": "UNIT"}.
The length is {"value": 24.2, "unit": "mm"}
